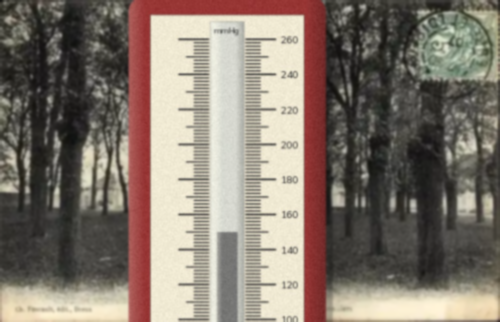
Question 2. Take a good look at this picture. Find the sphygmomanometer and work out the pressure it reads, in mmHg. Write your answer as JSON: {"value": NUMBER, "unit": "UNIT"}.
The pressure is {"value": 150, "unit": "mmHg"}
